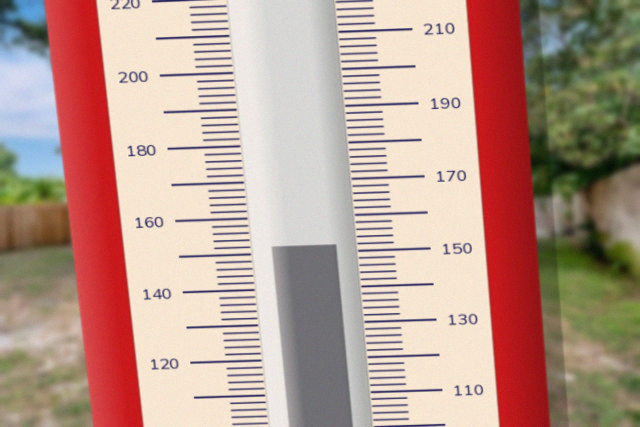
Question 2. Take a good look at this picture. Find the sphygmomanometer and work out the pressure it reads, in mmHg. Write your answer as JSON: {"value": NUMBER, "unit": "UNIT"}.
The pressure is {"value": 152, "unit": "mmHg"}
